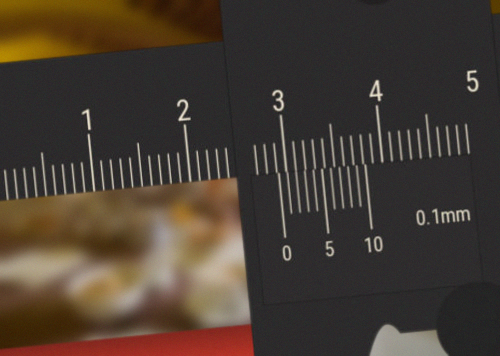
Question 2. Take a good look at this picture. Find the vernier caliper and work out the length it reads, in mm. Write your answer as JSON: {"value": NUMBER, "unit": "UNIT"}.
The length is {"value": 29.2, "unit": "mm"}
